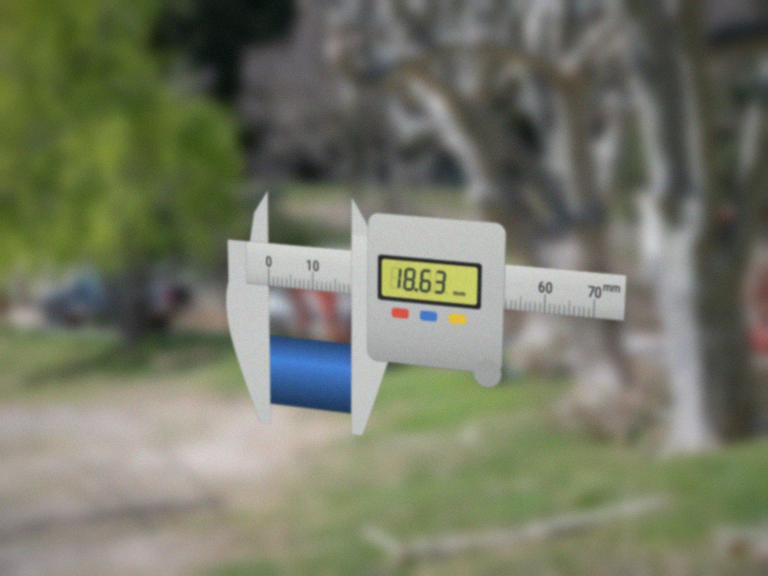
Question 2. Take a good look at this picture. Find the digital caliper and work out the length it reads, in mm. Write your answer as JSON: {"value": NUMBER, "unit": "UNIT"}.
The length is {"value": 18.63, "unit": "mm"}
